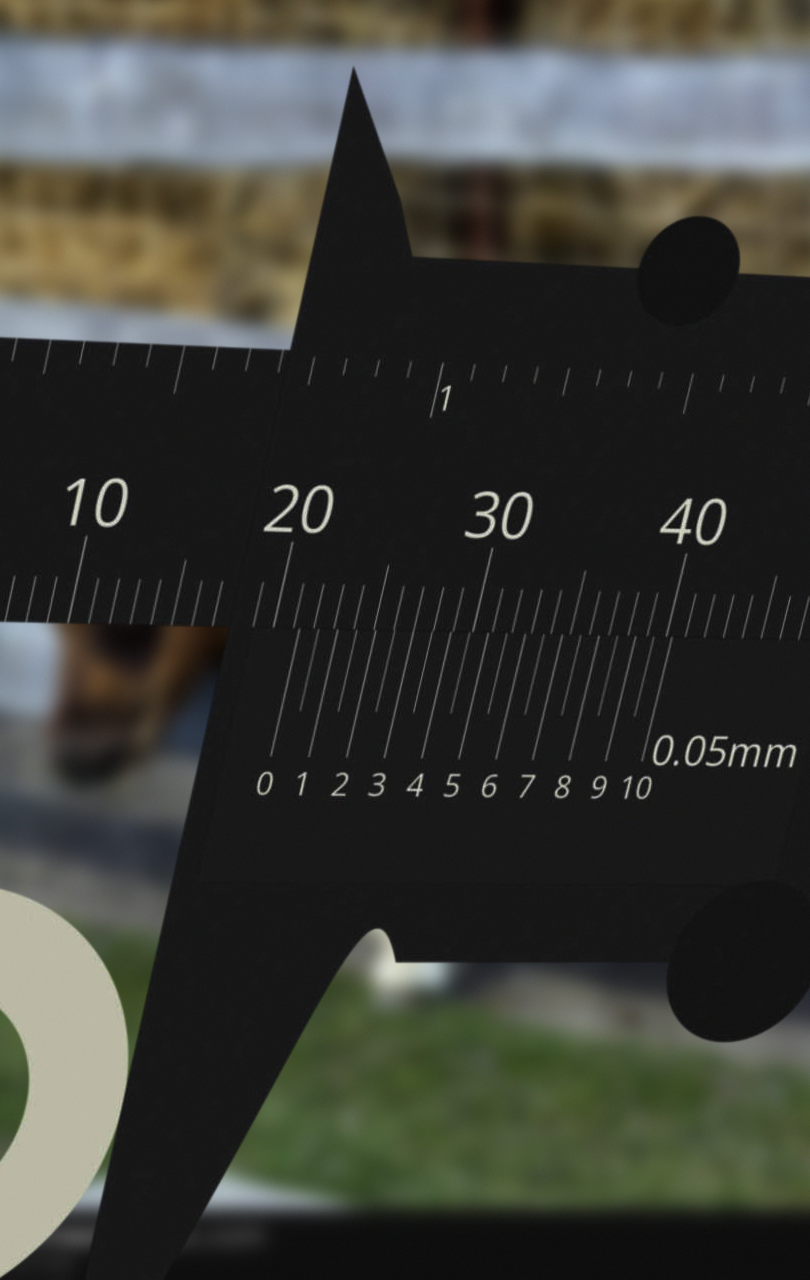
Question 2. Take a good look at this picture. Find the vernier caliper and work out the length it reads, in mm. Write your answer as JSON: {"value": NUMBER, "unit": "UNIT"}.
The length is {"value": 21.3, "unit": "mm"}
